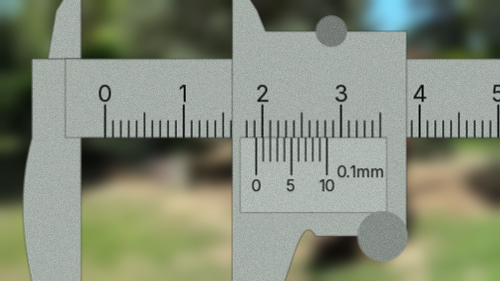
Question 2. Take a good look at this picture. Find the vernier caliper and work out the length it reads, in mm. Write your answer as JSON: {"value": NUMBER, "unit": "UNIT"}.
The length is {"value": 19.2, "unit": "mm"}
